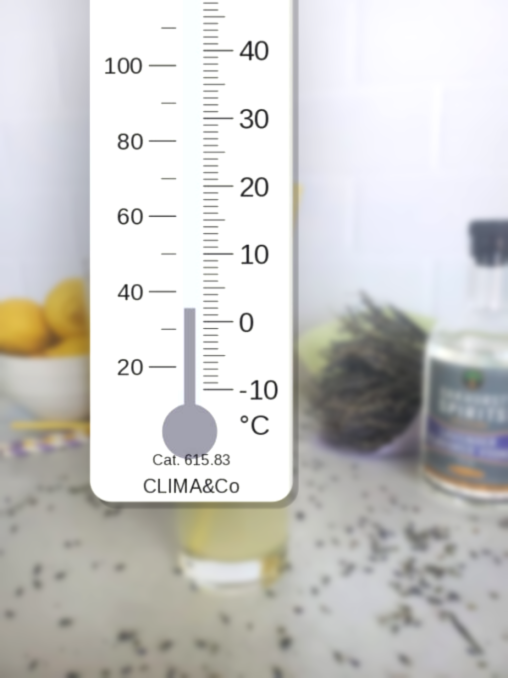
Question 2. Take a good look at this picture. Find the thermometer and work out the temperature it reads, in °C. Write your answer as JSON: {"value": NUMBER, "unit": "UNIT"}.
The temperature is {"value": 2, "unit": "°C"}
